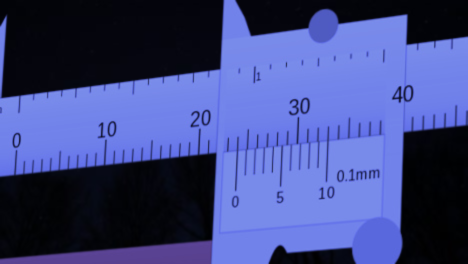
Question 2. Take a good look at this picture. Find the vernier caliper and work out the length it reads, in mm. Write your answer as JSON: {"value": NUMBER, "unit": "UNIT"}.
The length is {"value": 24.0, "unit": "mm"}
